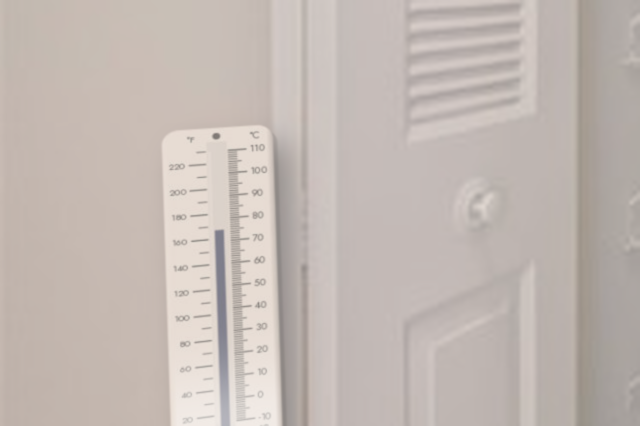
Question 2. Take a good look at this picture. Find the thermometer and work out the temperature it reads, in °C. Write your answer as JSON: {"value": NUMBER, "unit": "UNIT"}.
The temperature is {"value": 75, "unit": "°C"}
